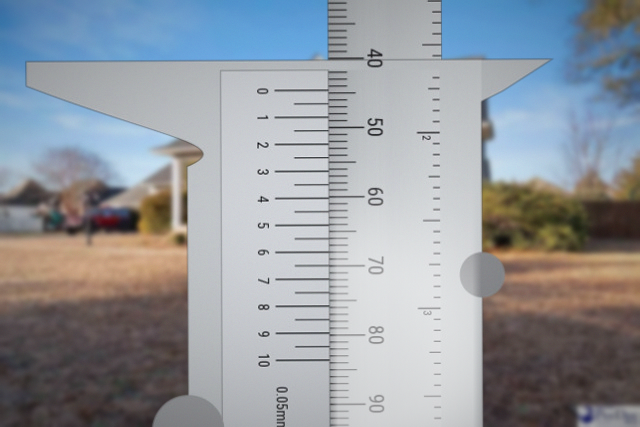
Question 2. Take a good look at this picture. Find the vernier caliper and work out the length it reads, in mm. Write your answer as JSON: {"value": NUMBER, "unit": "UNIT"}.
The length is {"value": 44.6, "unit": "mm"}
